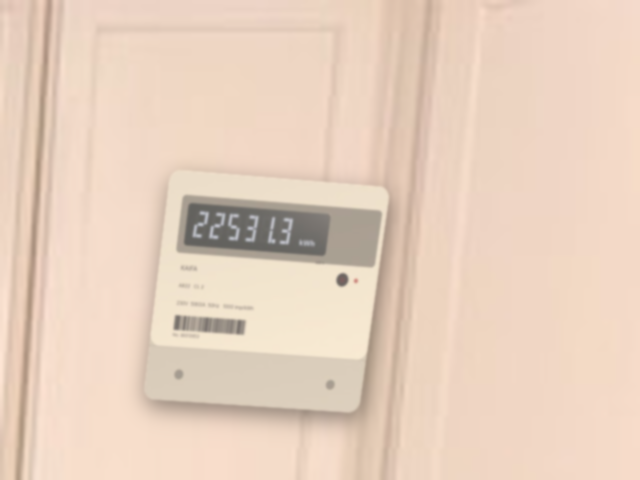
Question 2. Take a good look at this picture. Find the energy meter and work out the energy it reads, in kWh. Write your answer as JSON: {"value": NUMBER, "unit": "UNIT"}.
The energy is {"value": 22531.3, "unit": "kWh"}
